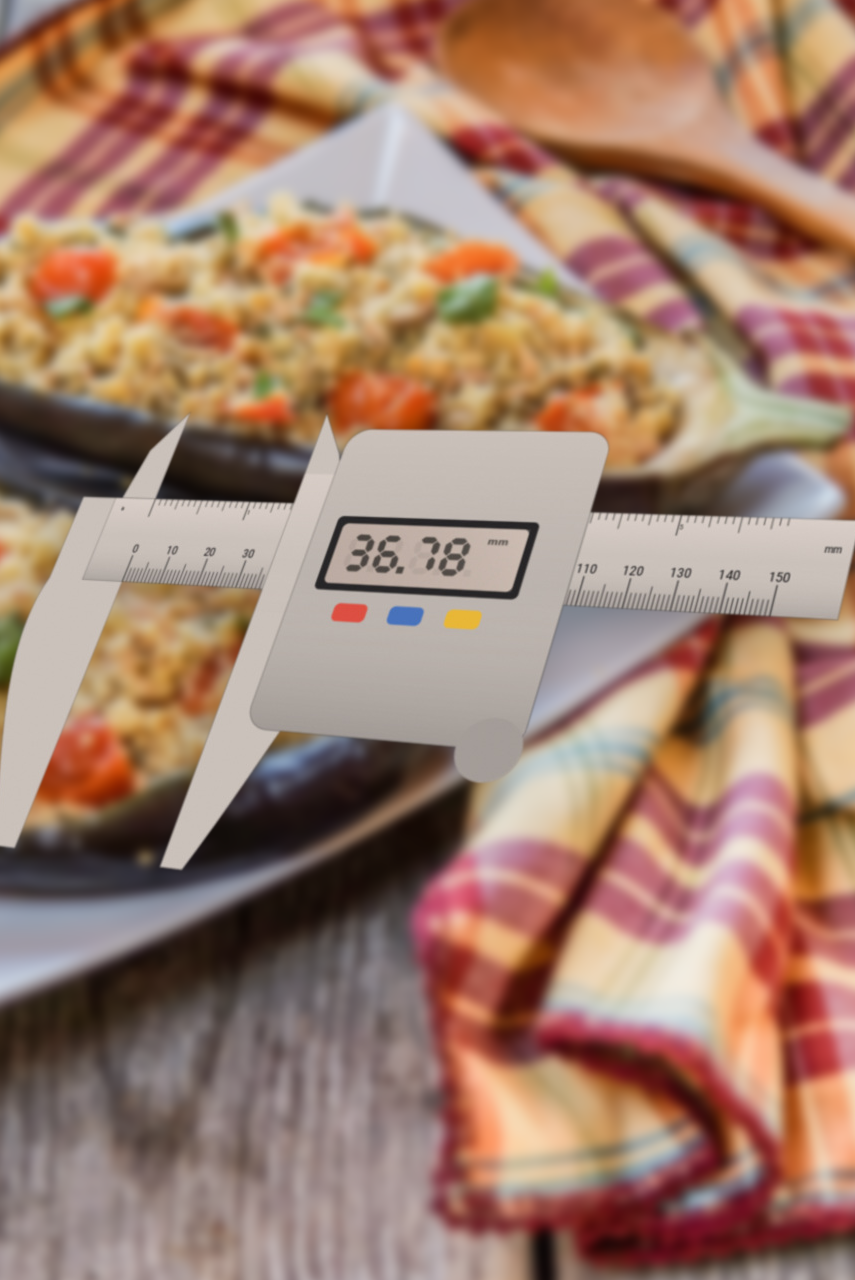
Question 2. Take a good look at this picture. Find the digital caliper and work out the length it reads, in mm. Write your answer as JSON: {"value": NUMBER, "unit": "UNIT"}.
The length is {"value": 36.78, "unit": "mm"}
